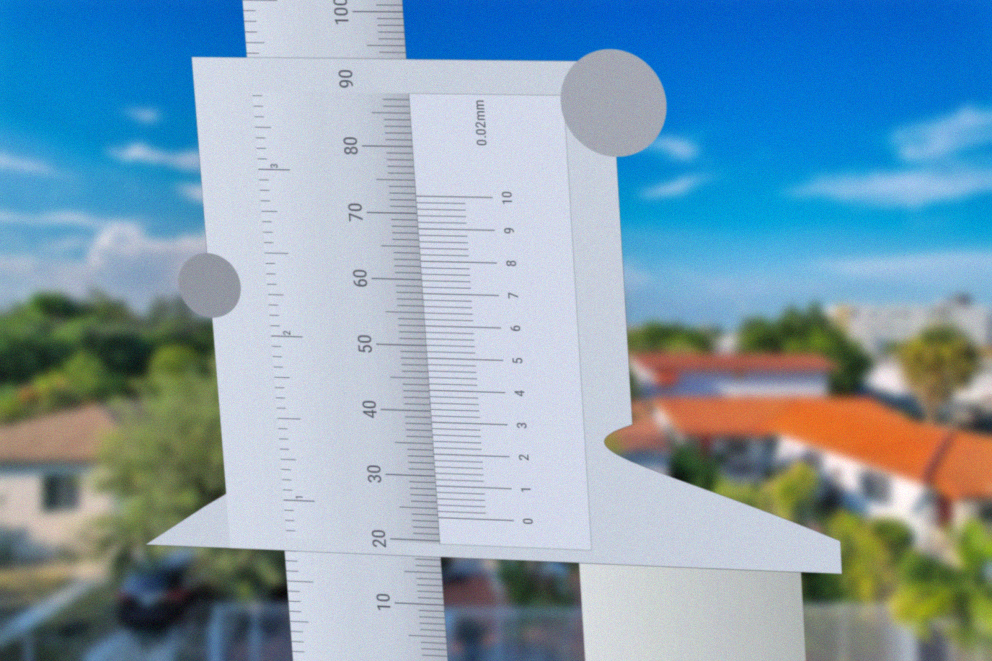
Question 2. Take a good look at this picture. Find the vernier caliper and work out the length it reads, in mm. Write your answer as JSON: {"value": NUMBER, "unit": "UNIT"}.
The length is {"value": 23.6, "unit": "mm"}
